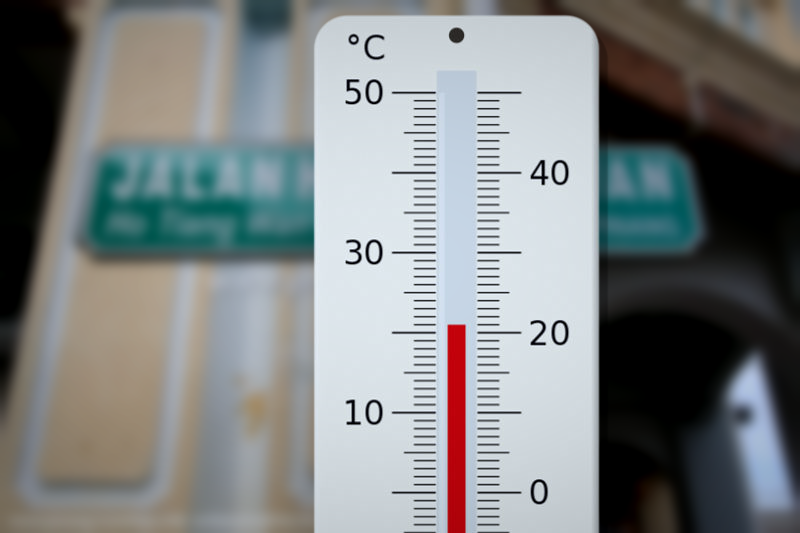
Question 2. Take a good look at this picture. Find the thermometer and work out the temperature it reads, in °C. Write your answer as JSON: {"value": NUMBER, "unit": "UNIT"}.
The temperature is {"value": 21, "unit": "°C"}
